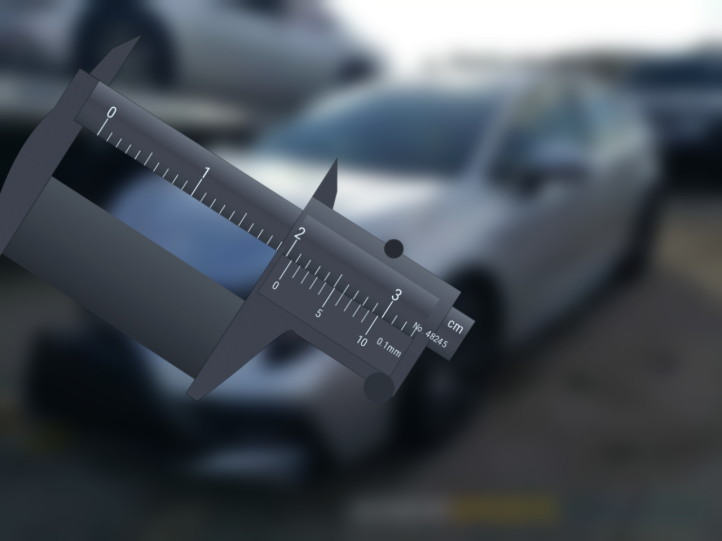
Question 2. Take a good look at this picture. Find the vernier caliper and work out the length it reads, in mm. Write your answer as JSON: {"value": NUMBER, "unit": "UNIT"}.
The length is {"value": 20.6, "unit": "mm"}
